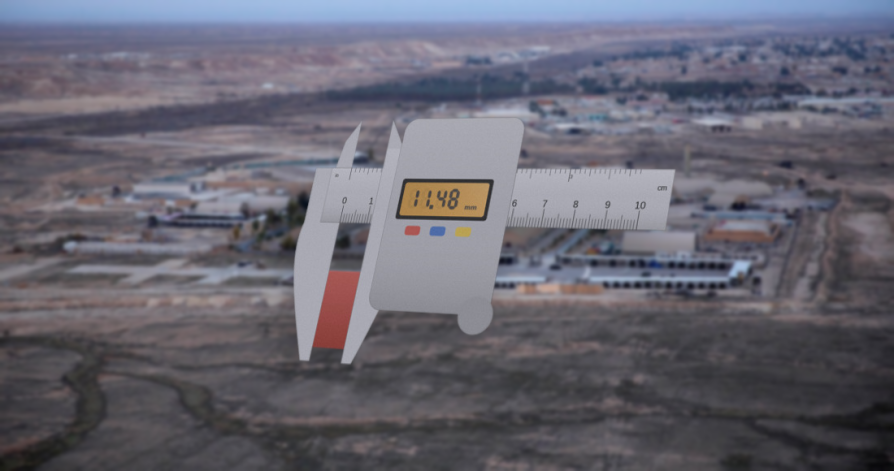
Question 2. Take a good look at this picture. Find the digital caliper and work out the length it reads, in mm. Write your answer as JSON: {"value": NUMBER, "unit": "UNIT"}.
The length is {"value": 11.48, "unit": "mm"}
